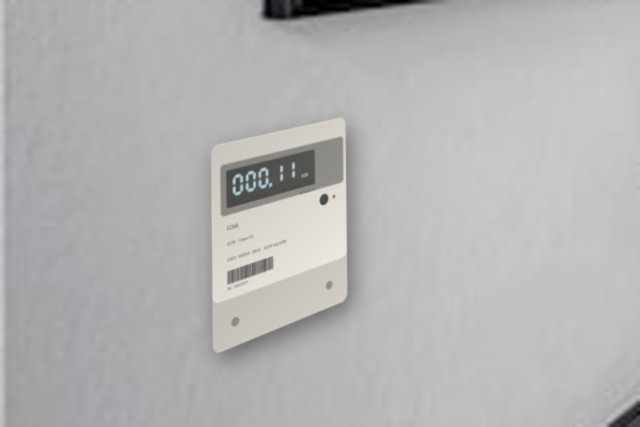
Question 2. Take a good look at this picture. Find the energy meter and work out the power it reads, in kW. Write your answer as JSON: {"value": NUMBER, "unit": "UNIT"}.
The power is {"value": 0.11, "unit": "kW"}
